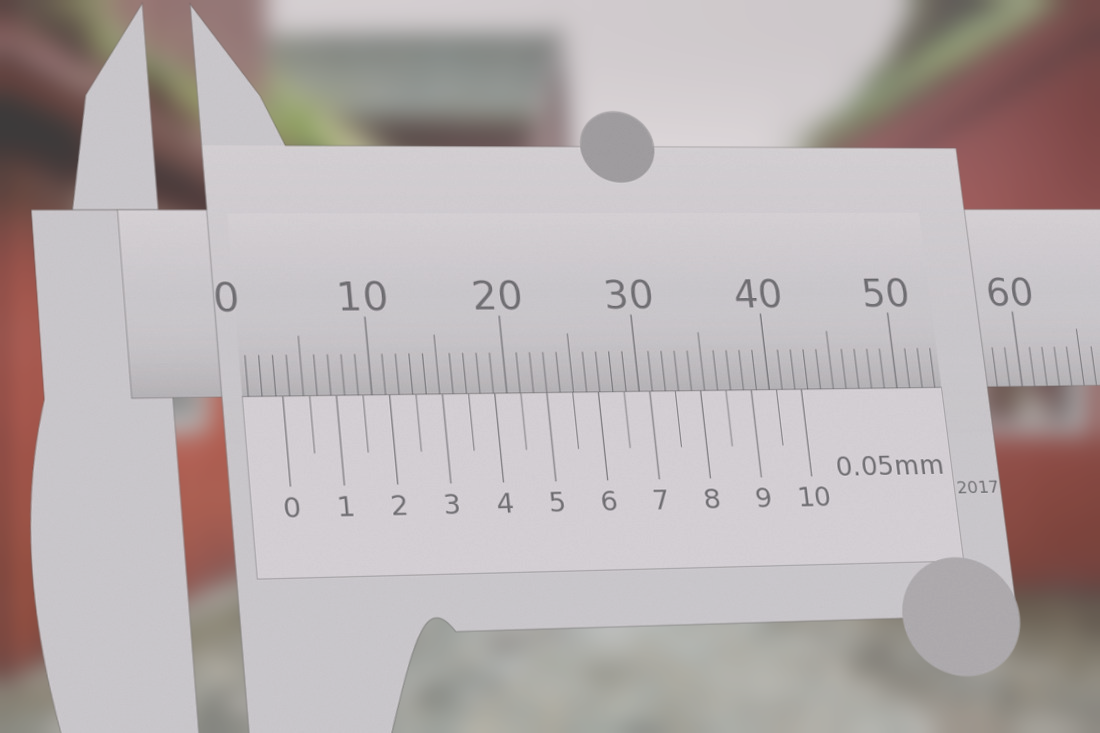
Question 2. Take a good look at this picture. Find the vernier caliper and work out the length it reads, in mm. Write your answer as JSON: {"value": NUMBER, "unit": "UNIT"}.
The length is {"value": 3.5, "unit": "mm"}
